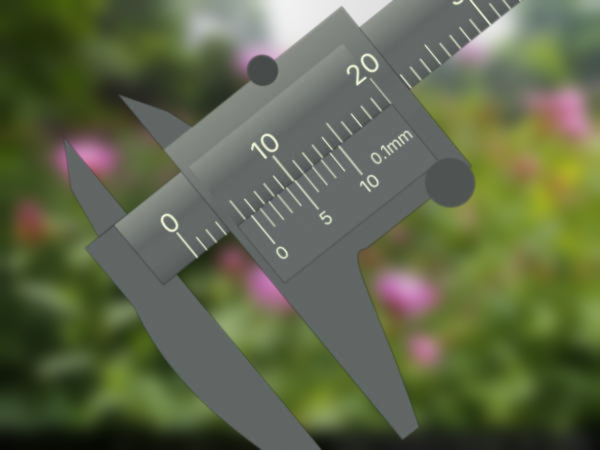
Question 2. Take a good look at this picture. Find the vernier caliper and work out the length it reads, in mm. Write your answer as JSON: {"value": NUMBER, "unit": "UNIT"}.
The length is {"value": 5.6, "unit": "mm"}
